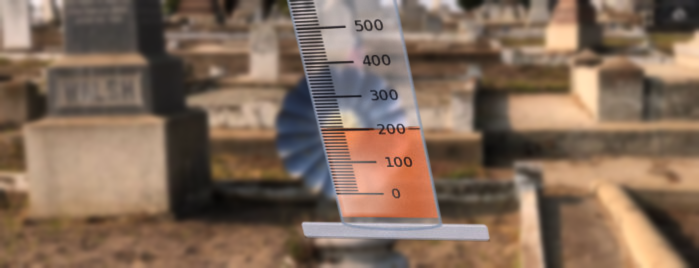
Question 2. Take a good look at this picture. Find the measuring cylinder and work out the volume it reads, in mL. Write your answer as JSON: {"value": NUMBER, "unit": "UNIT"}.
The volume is {"value": 200, "unit": "mL"}
